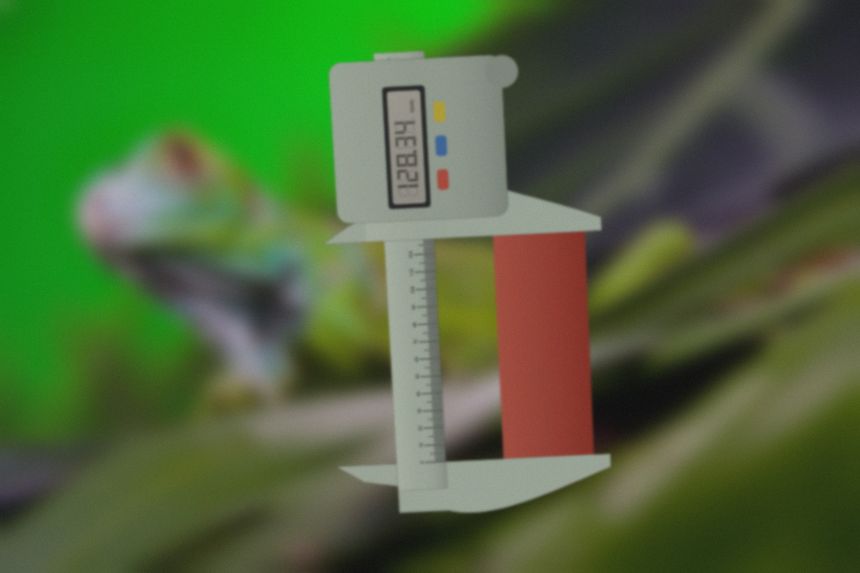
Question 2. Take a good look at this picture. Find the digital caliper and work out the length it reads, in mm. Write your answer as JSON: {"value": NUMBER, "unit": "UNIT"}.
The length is {"value": 128.34, "unit": "mm"}
